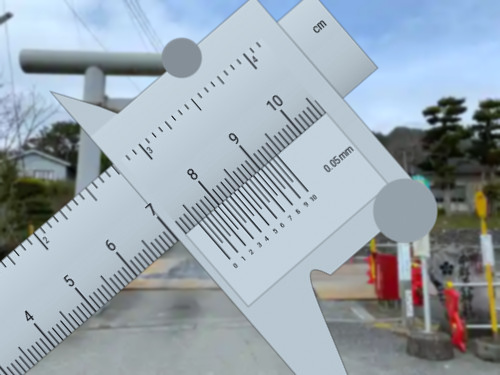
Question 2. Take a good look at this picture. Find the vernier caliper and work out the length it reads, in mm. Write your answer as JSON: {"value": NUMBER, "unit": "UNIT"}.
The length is {"value": 75.0, "unit": "mm"}
